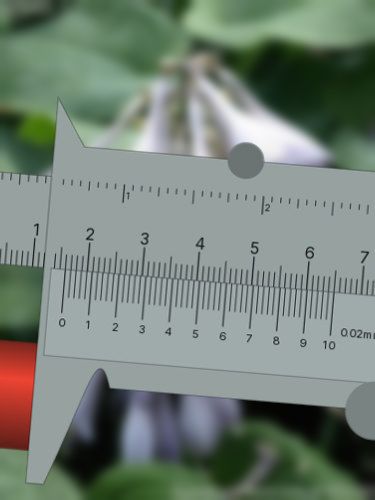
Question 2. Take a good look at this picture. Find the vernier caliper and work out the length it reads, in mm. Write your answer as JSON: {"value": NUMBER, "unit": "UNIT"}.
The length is {"value": 16.0, "unit": "mm"}
